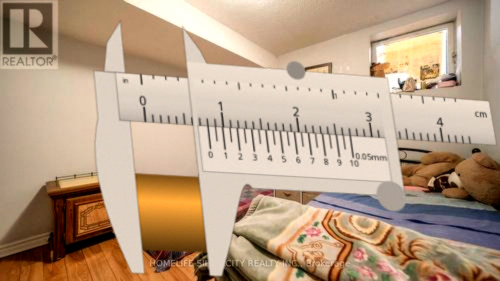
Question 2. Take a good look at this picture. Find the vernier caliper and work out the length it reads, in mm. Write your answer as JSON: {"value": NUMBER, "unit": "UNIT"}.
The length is {"value": 8.0, "unit": "mm"}
